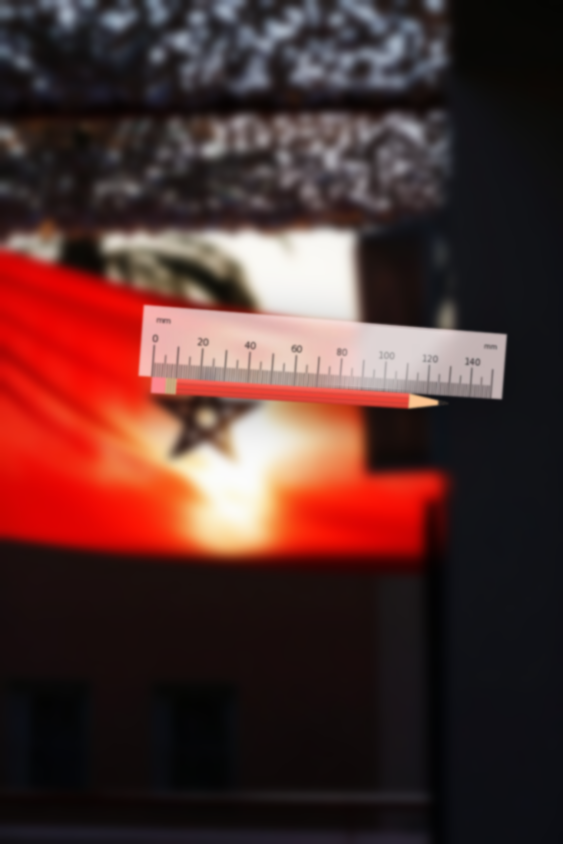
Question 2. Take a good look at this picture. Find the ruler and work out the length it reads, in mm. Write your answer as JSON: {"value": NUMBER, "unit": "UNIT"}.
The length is {"value": 130, "unit": "mm"}
